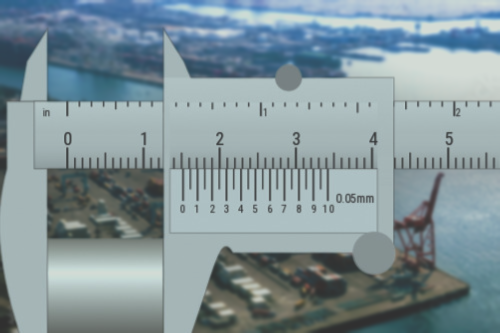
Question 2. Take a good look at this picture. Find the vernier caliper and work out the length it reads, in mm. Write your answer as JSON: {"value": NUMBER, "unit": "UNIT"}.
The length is {"value": 15.2, "unit": "mm"}
